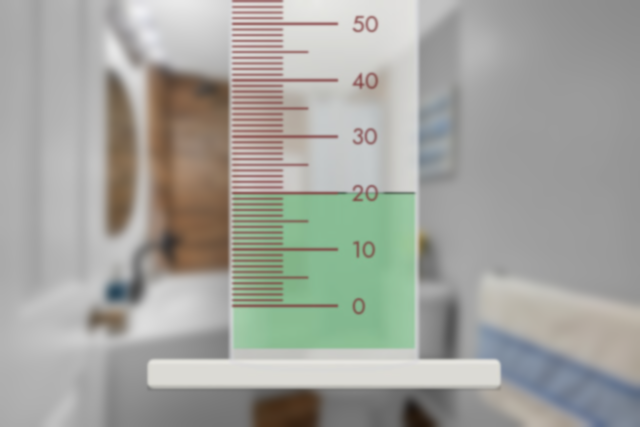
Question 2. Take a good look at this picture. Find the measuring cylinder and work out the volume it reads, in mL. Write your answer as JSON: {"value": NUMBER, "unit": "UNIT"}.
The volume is {"value": 20, "unit": "mL"}
